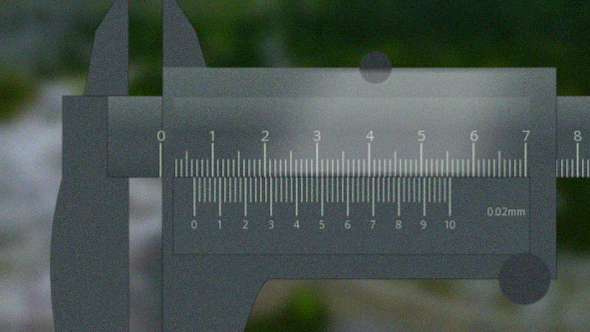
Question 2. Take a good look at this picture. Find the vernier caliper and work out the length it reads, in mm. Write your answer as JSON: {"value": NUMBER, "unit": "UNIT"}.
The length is {"value": 6.5, "unit": "mm"}
